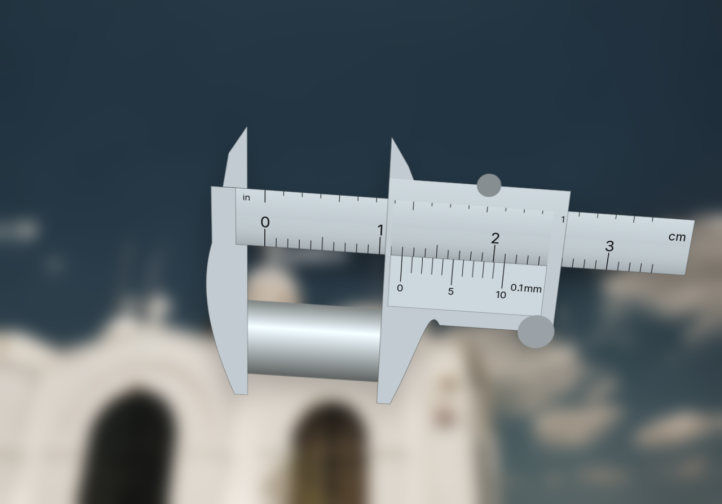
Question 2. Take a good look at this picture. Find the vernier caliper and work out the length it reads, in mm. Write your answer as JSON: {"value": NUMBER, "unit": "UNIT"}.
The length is {"value": 12.0, "unit": "mm"}
